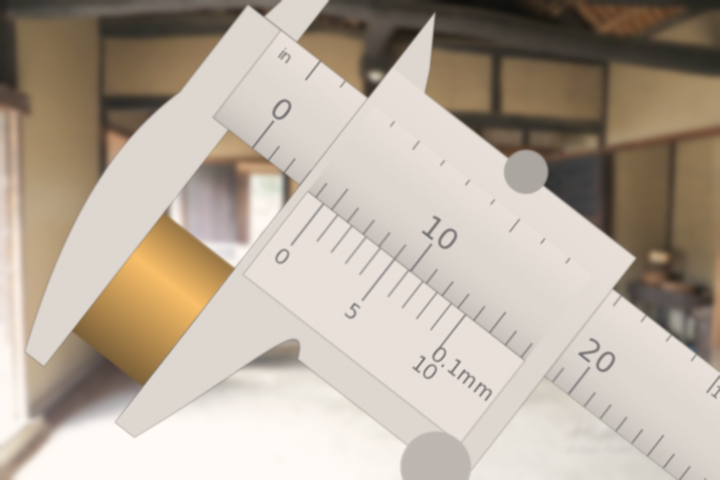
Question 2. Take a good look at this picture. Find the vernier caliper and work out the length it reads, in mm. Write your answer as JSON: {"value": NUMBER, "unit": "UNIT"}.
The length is {"value": 4.5, "unit": "mm"}
